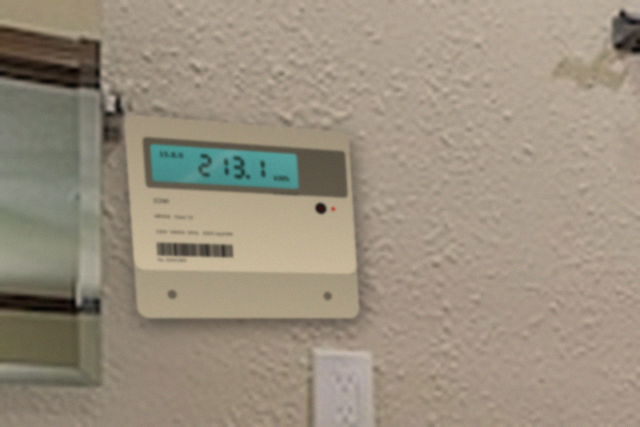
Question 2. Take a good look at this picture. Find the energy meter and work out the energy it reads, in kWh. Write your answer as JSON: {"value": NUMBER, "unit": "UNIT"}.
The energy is {"value": 213.1, "unit": "kWh"}
